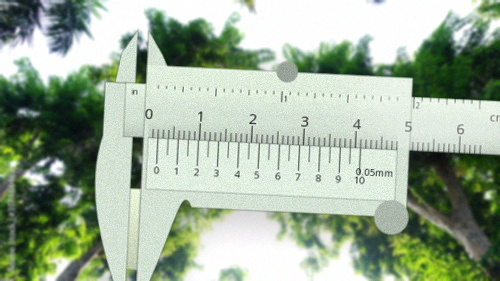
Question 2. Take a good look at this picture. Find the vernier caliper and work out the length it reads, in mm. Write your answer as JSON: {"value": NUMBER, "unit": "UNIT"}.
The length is {"value": 2.0, "unit": "mm"}
